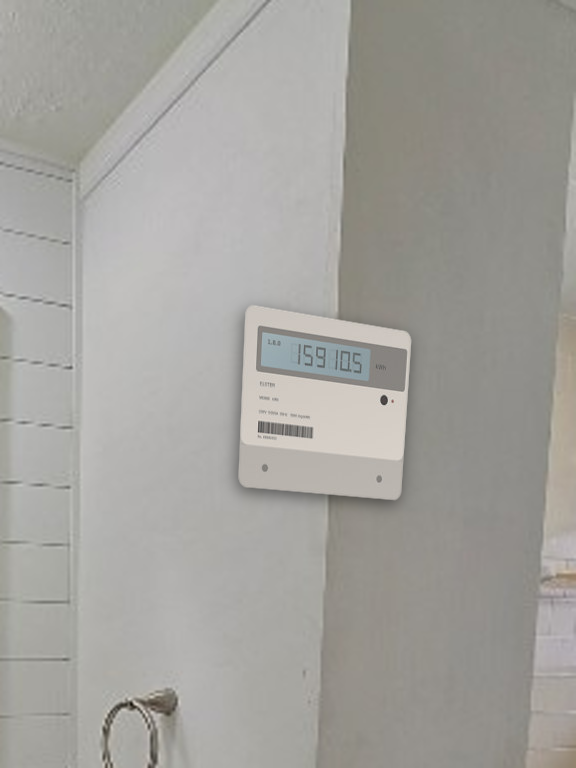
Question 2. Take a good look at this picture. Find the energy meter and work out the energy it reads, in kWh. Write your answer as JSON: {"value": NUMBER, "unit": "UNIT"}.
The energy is {"value": 15910.5, "unit": "kWh"}
